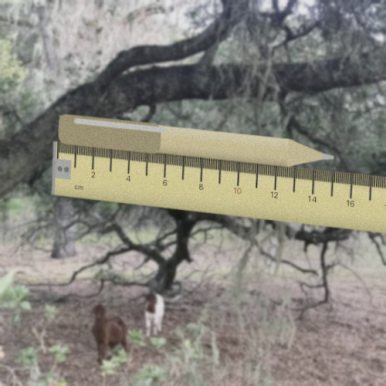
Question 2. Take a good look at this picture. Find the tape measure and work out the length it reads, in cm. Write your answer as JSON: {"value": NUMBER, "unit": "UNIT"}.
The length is {"value": 15, "unit": "cm"}
